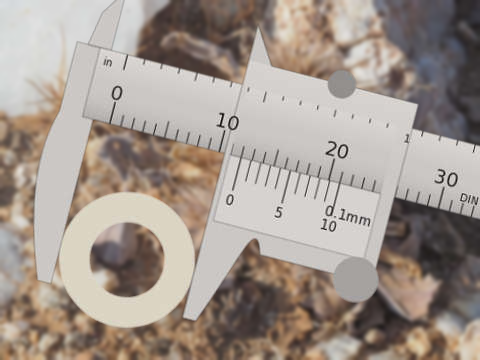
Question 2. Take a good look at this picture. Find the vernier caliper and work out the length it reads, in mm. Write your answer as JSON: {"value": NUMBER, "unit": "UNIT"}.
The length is {"value": 12.0, "unit": "mm"}
